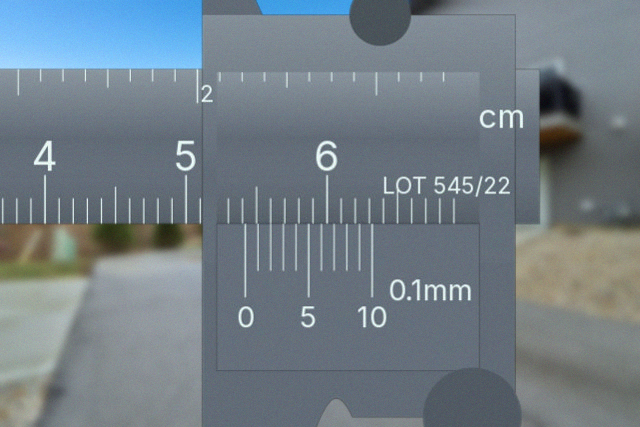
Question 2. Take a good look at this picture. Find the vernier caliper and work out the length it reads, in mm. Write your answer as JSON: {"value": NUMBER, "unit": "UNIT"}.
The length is {"value": 54.2, "unit": "mm"}
